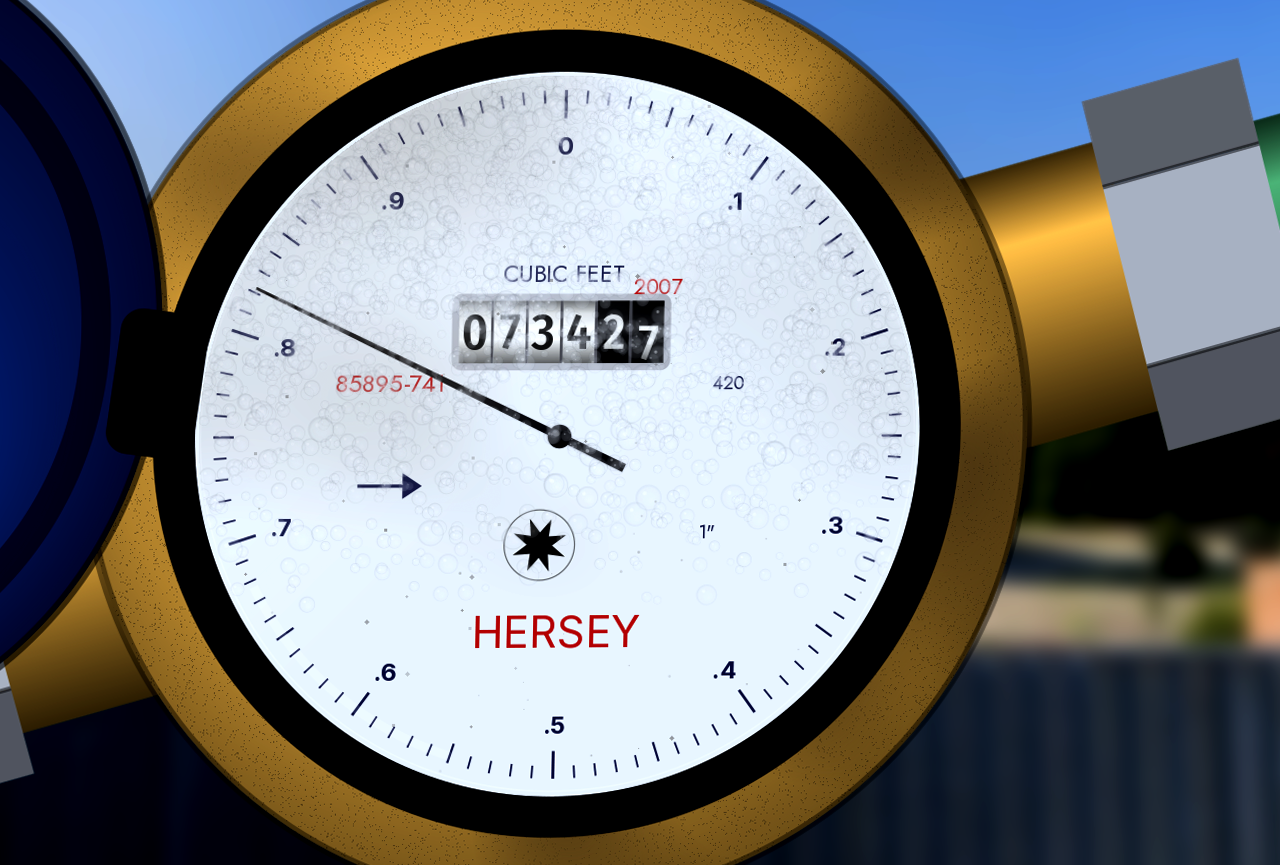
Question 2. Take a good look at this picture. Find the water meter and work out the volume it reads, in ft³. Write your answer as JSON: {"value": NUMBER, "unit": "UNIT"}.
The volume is {"value": 73426.82, "unit": "ft³"}
